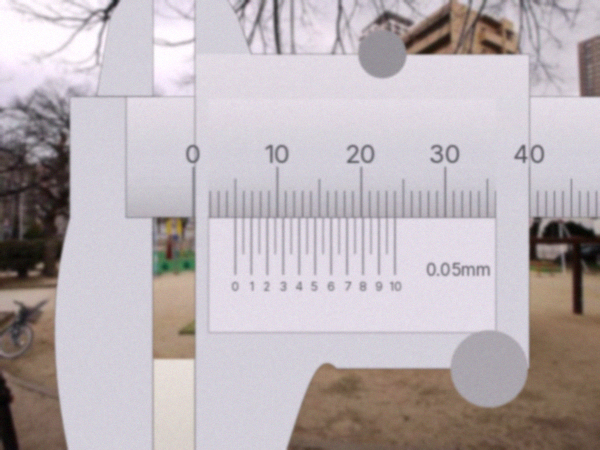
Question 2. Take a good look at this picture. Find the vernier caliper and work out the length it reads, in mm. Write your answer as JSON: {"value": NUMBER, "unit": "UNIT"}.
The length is {"value": 5.0, "unit": "mm"}
